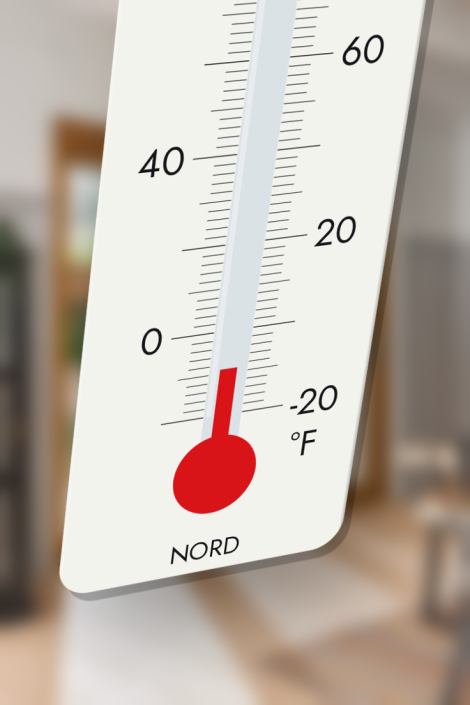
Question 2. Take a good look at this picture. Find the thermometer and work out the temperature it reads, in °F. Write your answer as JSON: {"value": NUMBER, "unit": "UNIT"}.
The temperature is {"value": -9, "unit": "°F"}
